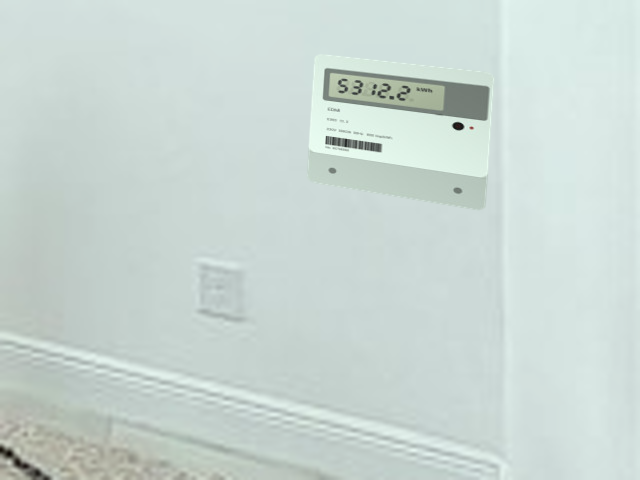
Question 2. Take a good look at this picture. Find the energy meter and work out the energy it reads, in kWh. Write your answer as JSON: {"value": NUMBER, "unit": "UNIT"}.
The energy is {"value": 5312.2, "unit": "kWh"}
